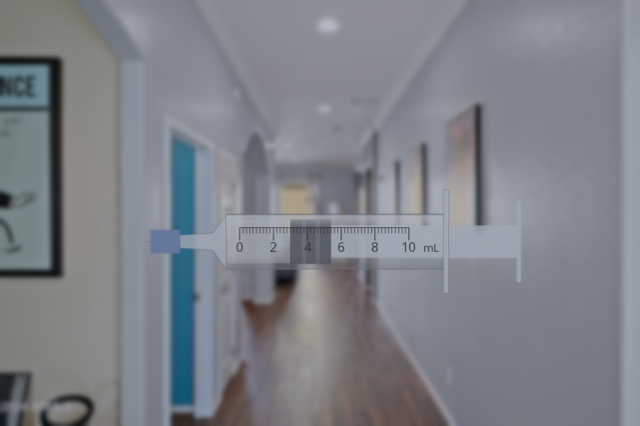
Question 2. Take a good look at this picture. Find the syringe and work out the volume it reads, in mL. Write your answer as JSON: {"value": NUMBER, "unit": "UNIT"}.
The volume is {"value": 3, "unit": "mL"}
